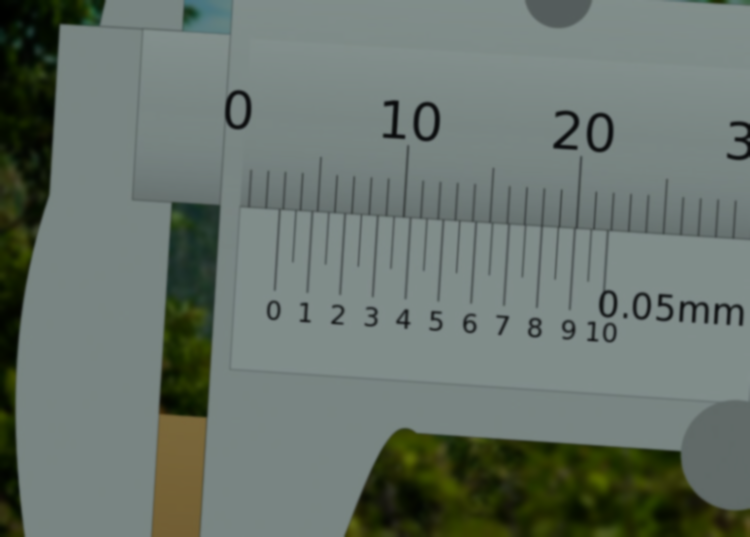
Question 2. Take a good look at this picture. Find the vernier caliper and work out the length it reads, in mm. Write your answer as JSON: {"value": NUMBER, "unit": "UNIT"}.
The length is {"value": 2.8, "unit": "mm"}
